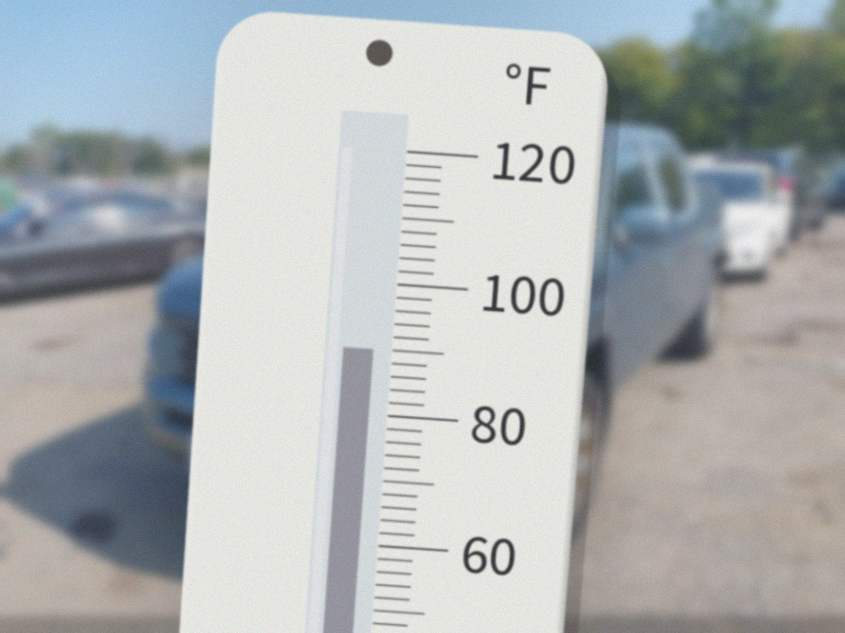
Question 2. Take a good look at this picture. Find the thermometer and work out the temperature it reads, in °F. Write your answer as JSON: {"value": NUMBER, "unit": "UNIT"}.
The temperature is {"value": 90, "unit": "°F"}
